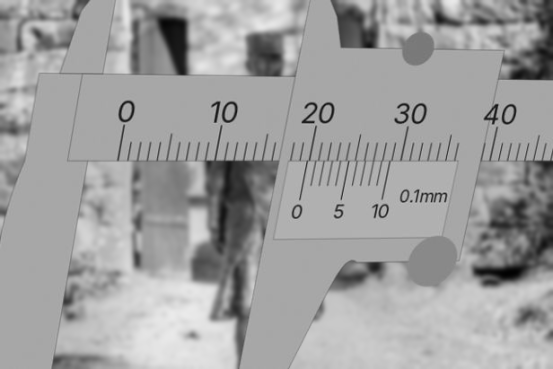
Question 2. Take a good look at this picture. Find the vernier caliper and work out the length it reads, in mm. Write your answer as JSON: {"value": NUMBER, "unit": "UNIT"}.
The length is {"value": 19.8, "unit": "mm"}
